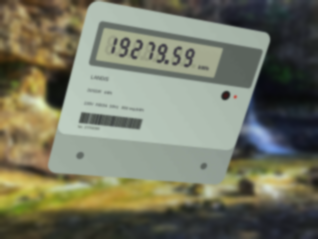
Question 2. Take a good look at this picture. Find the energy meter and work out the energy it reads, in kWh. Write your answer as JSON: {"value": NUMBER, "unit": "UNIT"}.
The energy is {"value": 19279.59, "unit": "kWh"}
